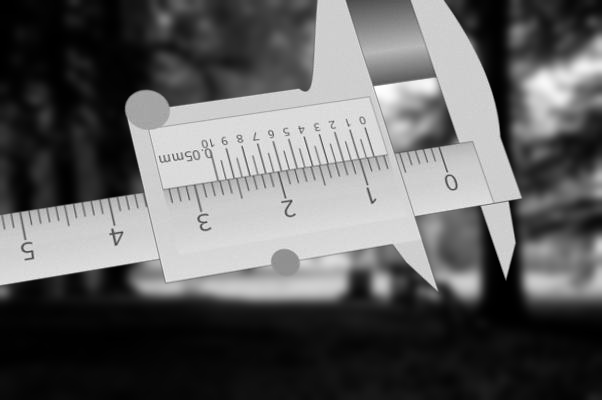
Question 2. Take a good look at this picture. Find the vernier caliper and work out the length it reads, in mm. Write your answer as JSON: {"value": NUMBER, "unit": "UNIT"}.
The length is {"value": 8.2, "unit": "mm"}
